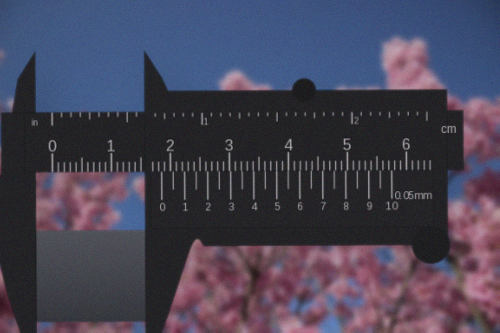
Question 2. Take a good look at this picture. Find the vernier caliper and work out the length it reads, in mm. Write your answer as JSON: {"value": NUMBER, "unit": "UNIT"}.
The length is {"value": 18.5, "unit": "mm"}
